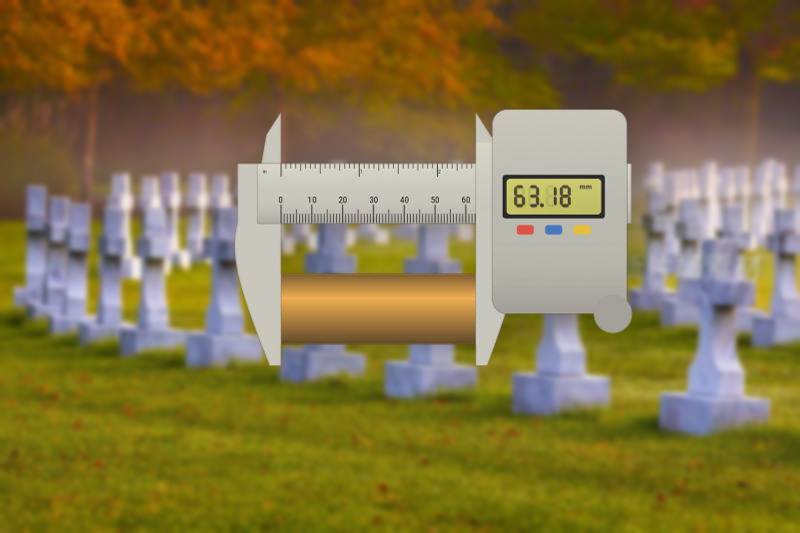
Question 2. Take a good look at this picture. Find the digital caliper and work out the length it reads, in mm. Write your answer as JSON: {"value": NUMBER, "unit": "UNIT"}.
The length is {"value": 63.18, "unit": "mm"}
